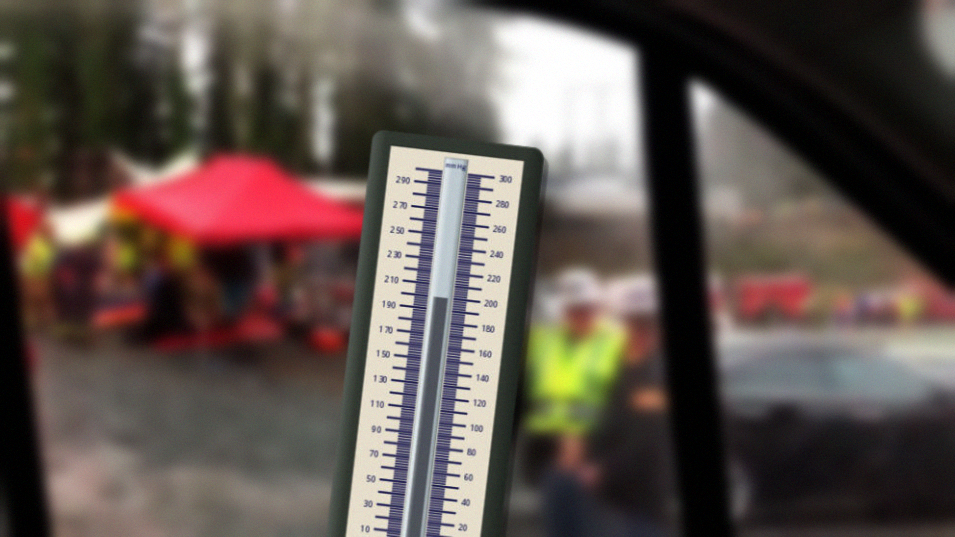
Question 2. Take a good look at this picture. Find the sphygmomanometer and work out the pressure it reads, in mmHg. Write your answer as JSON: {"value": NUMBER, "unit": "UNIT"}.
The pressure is {"value": 200, "unit": "mmHg"}
